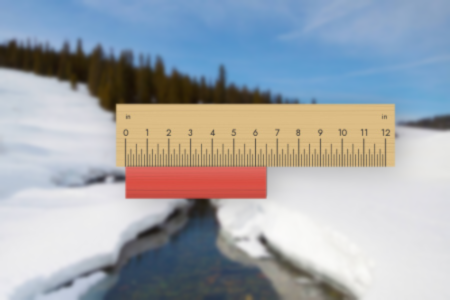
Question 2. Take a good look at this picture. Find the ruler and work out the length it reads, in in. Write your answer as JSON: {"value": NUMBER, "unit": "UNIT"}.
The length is {"value": 6.5, "unit": "in"}
